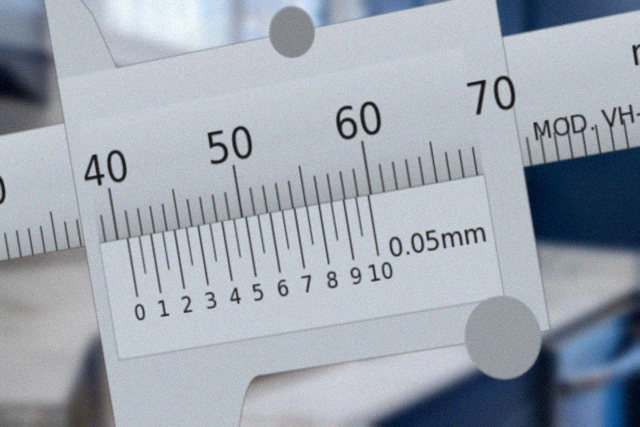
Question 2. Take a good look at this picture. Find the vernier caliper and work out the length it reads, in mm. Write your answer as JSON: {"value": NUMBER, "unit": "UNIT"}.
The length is {"value": 40.8, "unit": "mm"}
